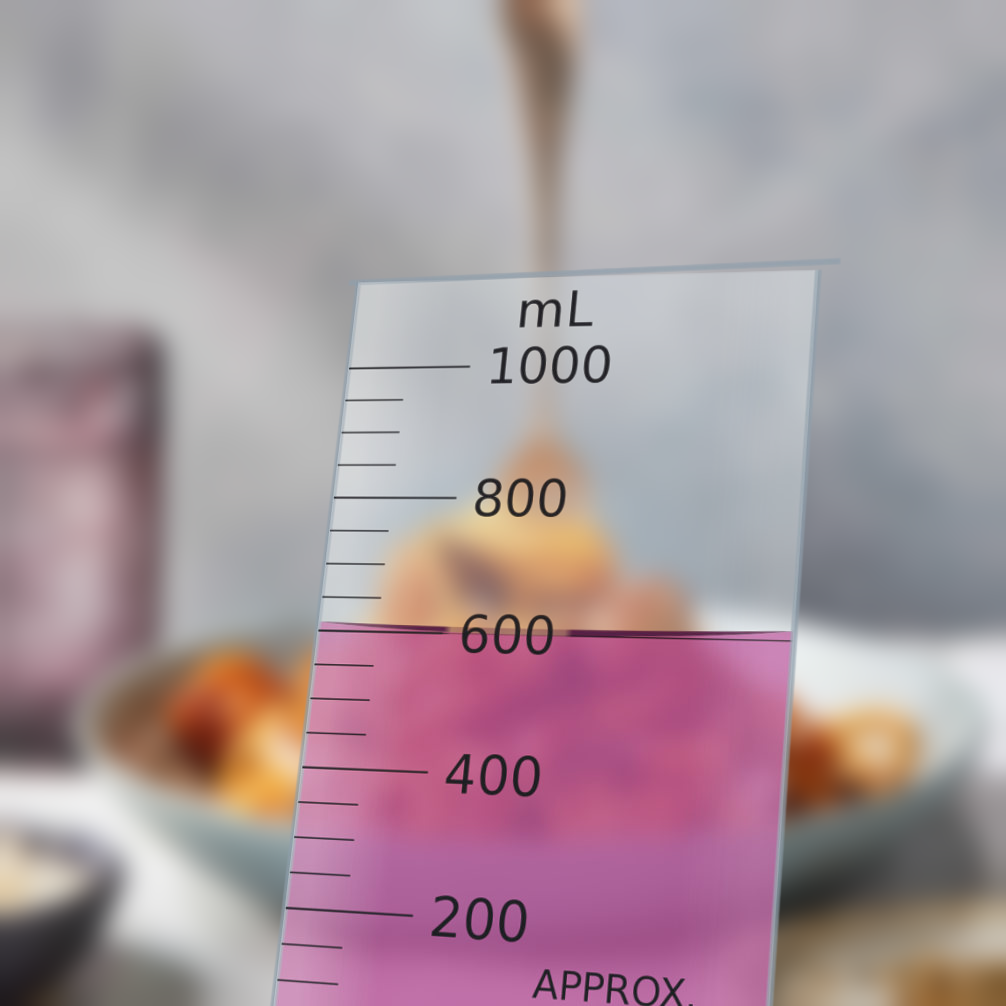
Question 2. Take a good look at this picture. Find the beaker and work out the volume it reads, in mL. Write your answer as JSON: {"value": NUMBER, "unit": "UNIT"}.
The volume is {"value": 600, "unit": "mL"}
